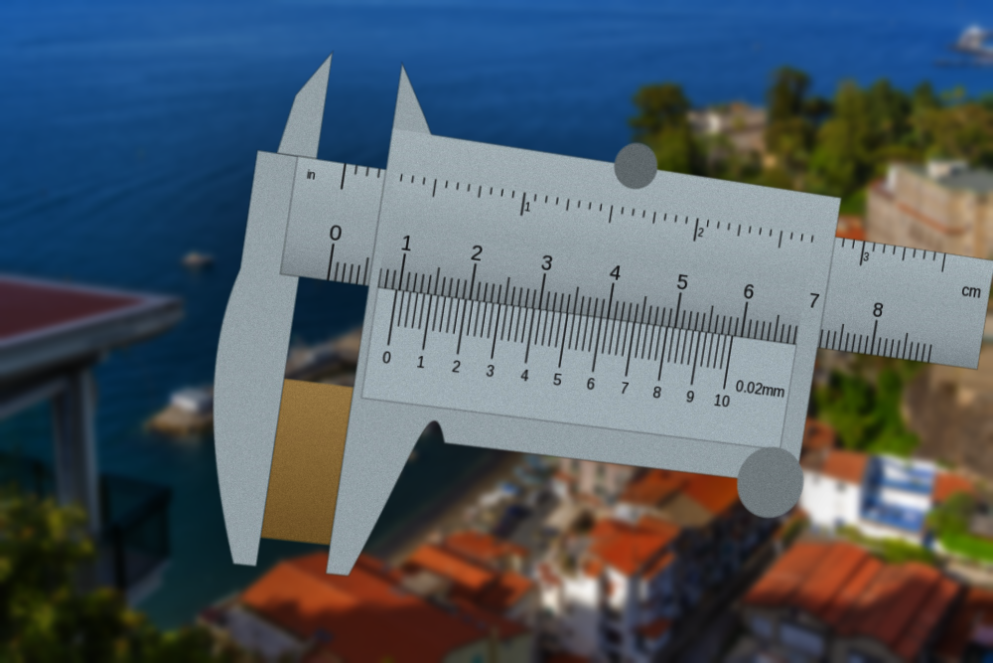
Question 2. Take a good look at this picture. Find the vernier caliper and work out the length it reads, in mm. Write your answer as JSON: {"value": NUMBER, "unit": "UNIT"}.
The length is {"value": 9.6, "unit": "mm"}
